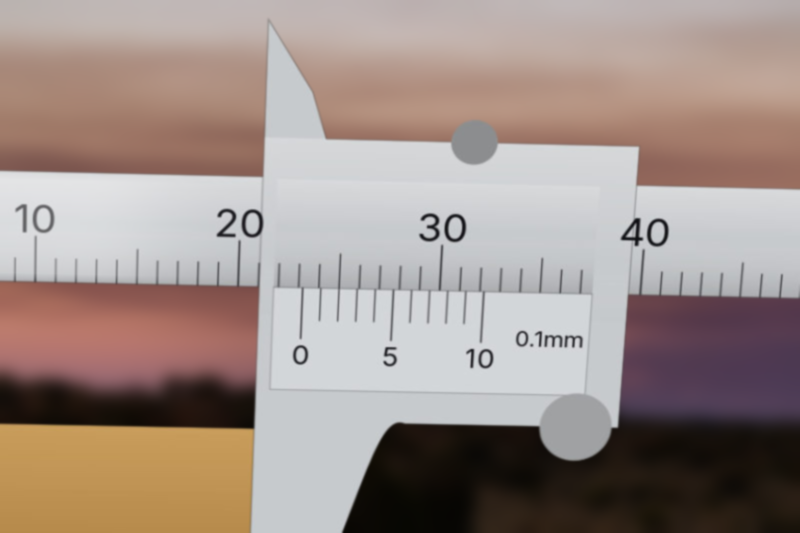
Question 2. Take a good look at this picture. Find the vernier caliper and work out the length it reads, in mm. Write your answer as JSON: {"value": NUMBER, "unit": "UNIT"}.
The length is {"value": 23.2, "unit": "mm"}
